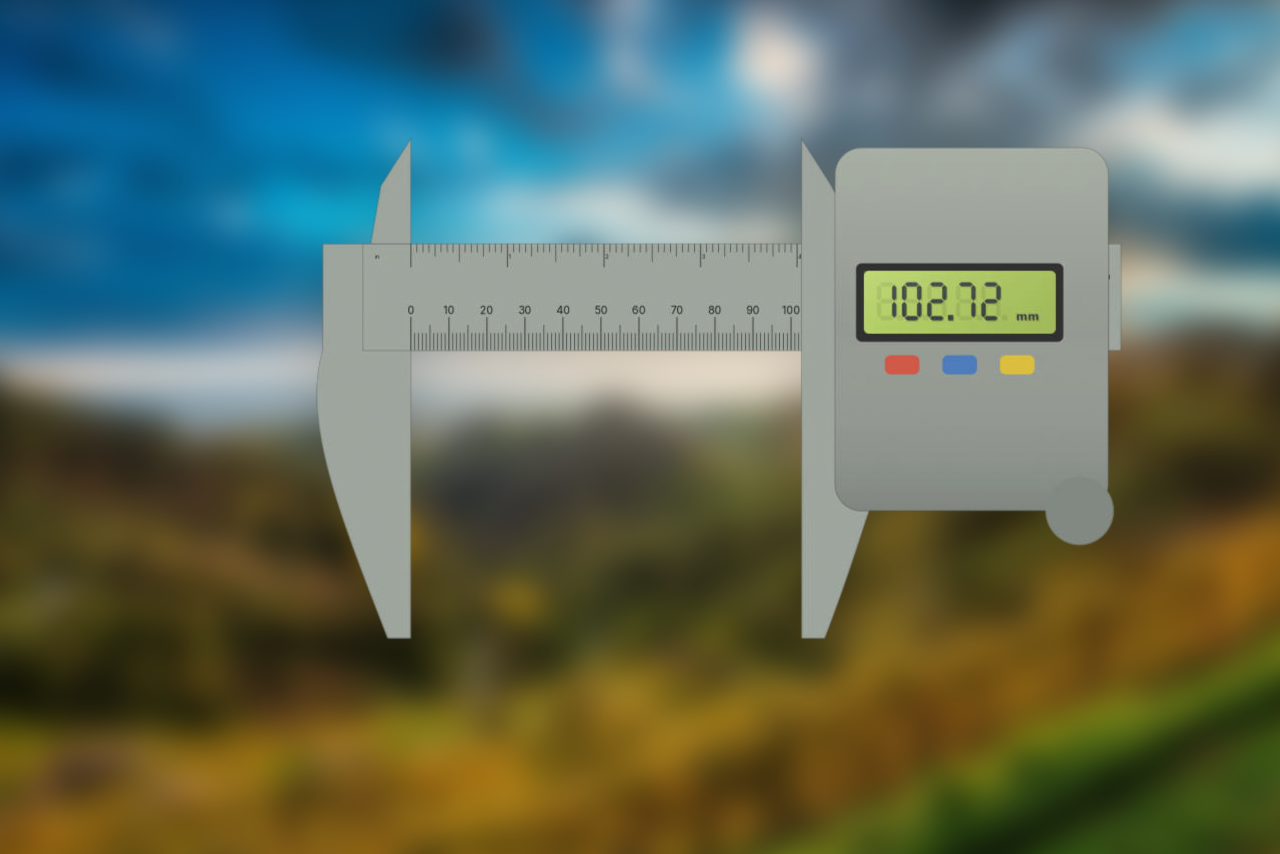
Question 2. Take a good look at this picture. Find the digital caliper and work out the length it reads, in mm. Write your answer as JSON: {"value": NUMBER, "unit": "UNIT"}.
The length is {"value": 102.72, "unit": "mm"}
